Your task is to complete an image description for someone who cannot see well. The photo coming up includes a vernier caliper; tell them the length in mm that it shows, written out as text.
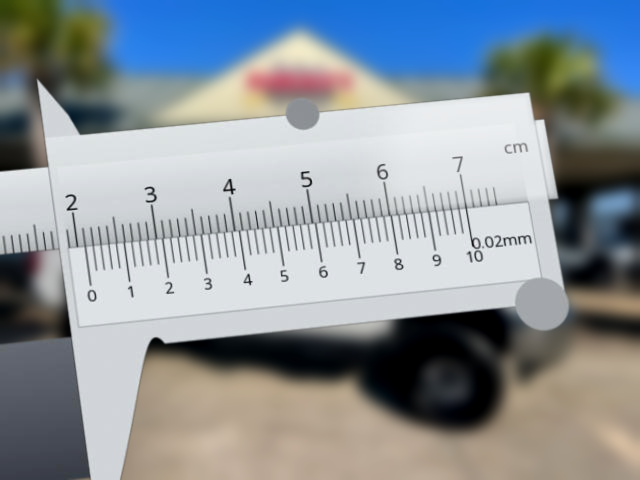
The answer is 21.0 mm
